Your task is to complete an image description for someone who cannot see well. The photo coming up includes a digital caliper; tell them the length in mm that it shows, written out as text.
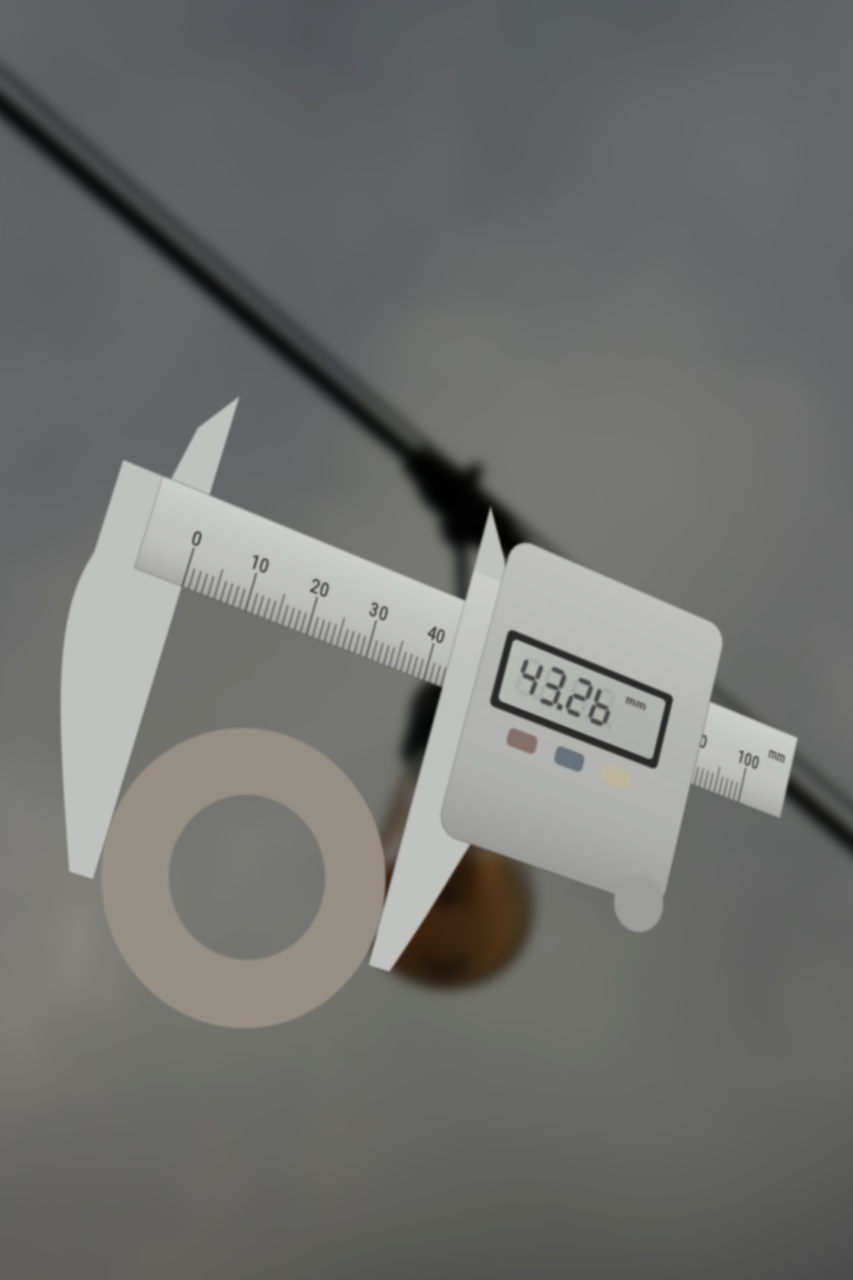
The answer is 43.26 mm
